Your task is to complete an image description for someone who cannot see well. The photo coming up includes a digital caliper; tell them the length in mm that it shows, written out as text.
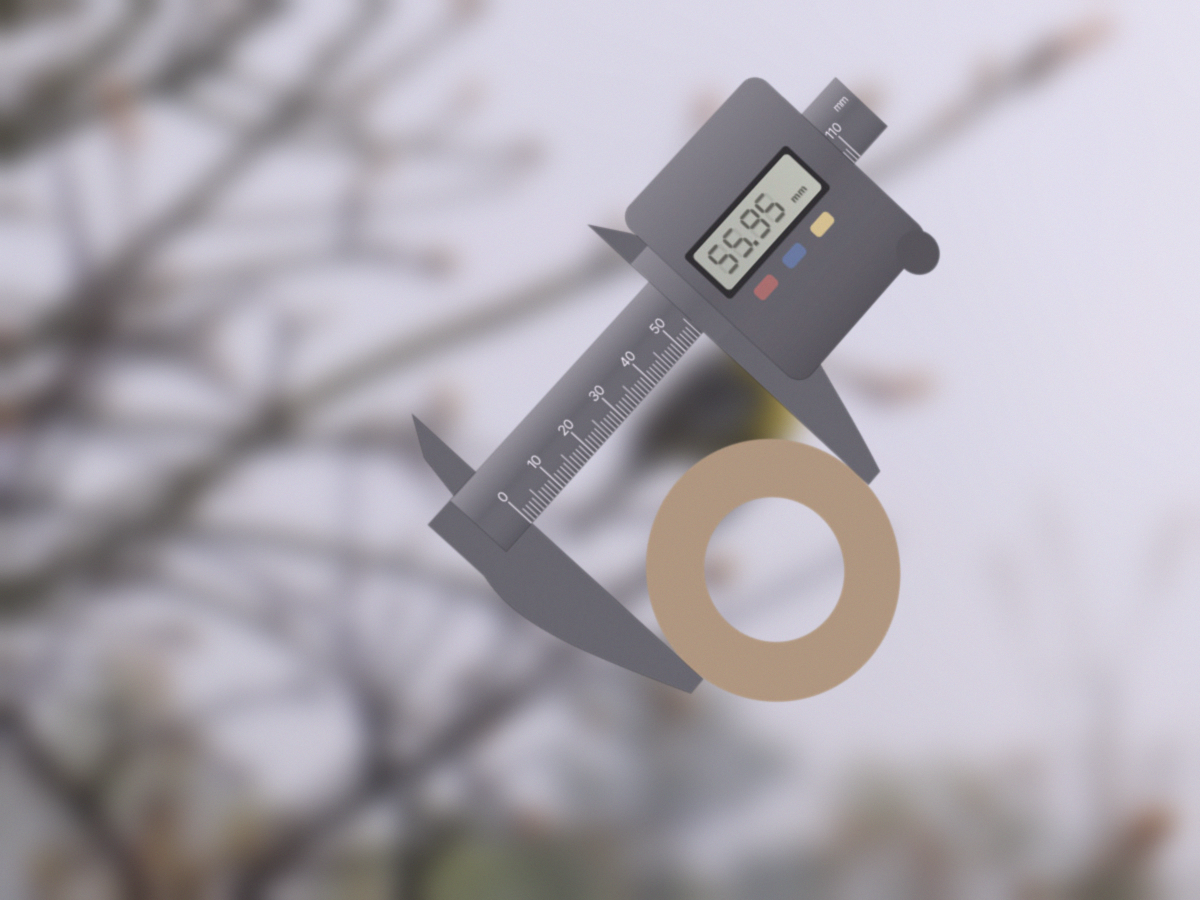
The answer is 55.95 mm
